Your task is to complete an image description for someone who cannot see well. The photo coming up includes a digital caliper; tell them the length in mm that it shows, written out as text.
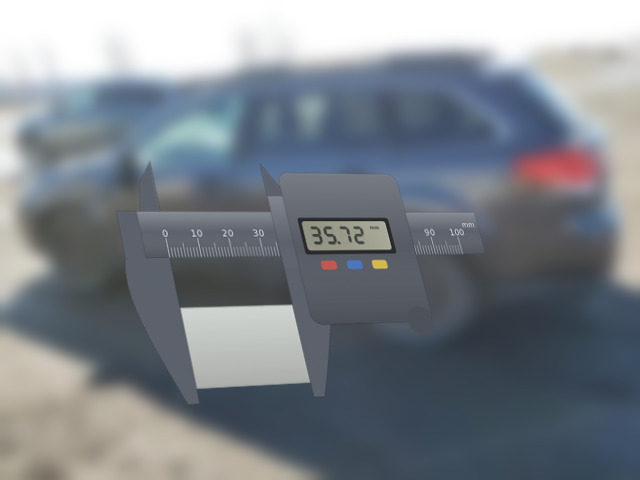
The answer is 35.72 mm
